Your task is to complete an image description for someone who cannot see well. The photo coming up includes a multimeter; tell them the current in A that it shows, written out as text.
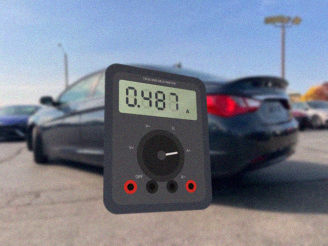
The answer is 0.487 A
